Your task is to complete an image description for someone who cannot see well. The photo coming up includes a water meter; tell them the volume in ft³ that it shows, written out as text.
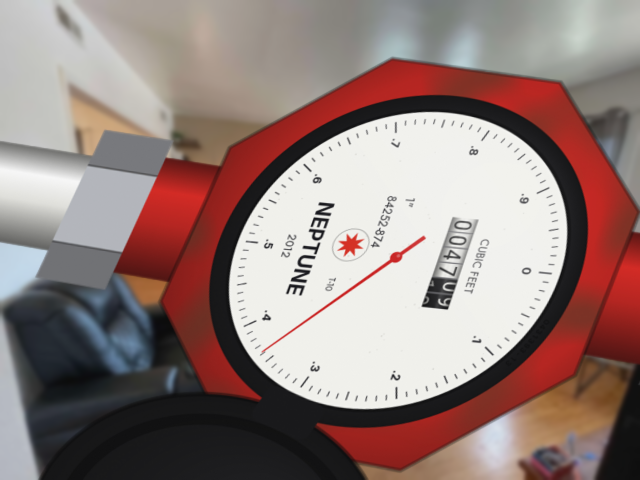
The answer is 4709.36 ft³
